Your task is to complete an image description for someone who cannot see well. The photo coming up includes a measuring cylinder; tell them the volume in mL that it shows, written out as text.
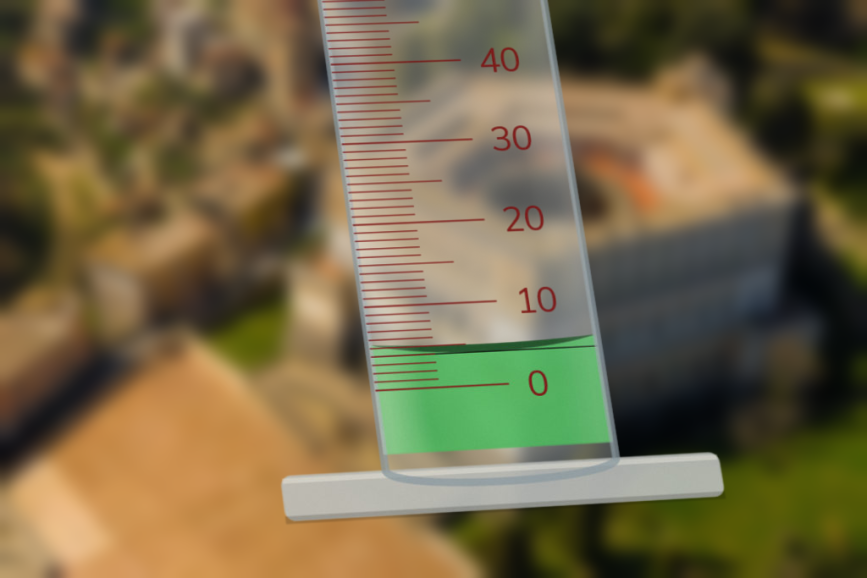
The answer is 4 mL
